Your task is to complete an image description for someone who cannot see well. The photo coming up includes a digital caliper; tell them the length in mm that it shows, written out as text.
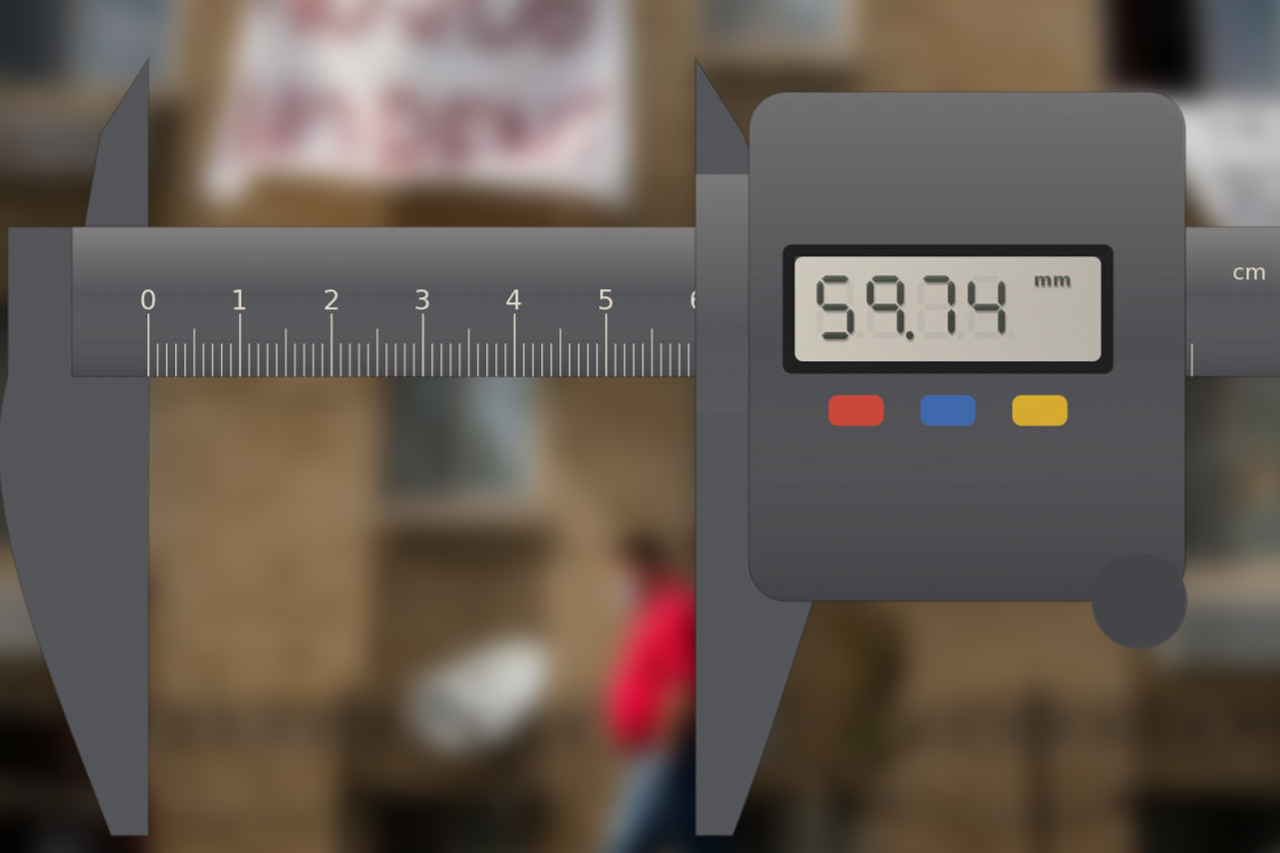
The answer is 59.74 mm
